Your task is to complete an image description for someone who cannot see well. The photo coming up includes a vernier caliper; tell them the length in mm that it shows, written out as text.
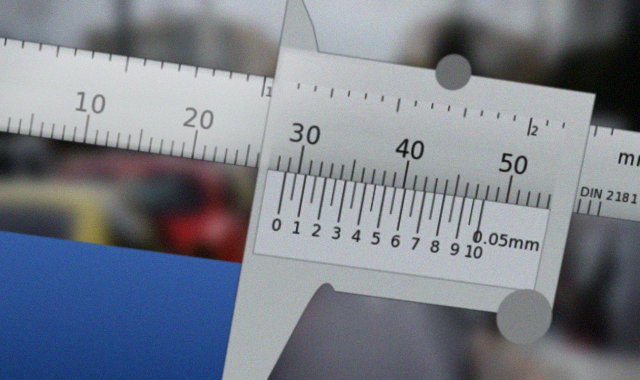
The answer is 28.8 mm
